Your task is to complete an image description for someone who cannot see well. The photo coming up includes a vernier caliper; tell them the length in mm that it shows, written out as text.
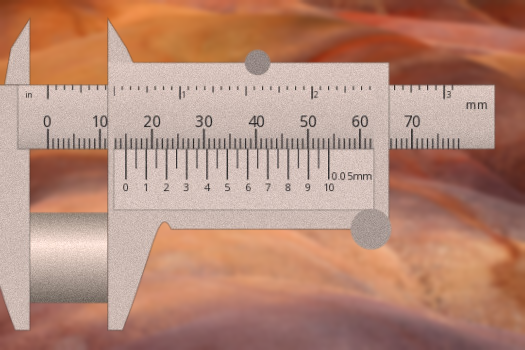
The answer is 15.0 mm
